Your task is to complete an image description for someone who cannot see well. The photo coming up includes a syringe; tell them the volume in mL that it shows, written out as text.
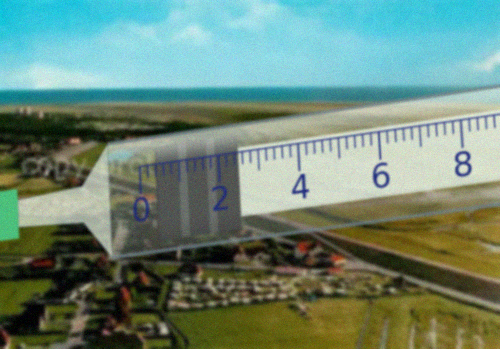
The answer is 0.4 mL
